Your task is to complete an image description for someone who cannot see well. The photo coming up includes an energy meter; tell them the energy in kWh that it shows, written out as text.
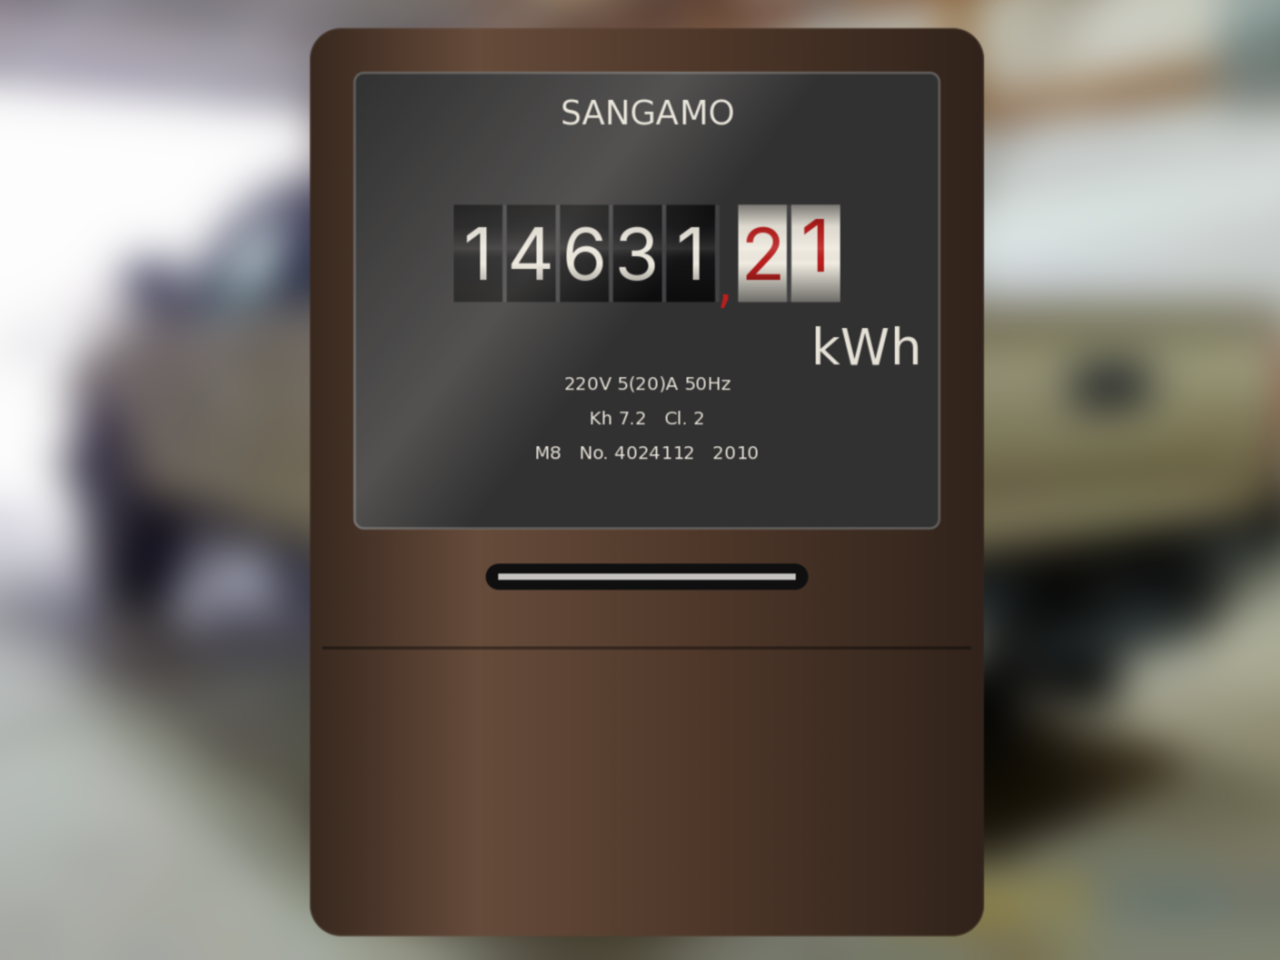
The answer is 14631.21 kWh
